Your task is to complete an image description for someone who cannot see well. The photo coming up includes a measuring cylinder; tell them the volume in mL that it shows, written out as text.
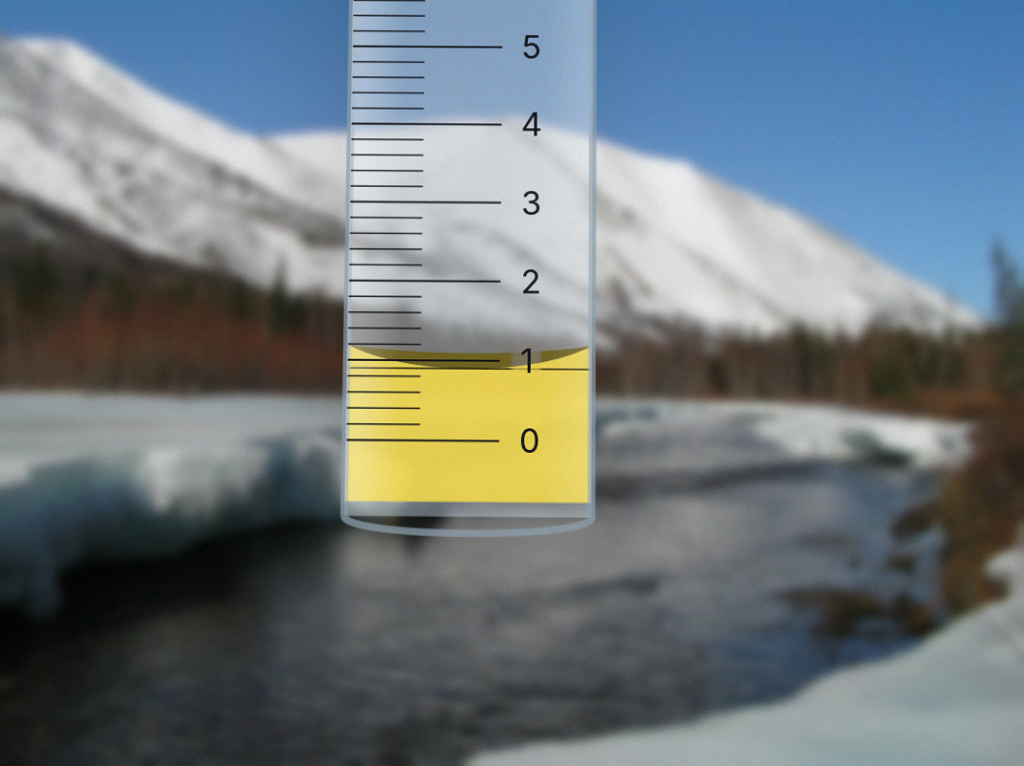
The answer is 0.9 mL
